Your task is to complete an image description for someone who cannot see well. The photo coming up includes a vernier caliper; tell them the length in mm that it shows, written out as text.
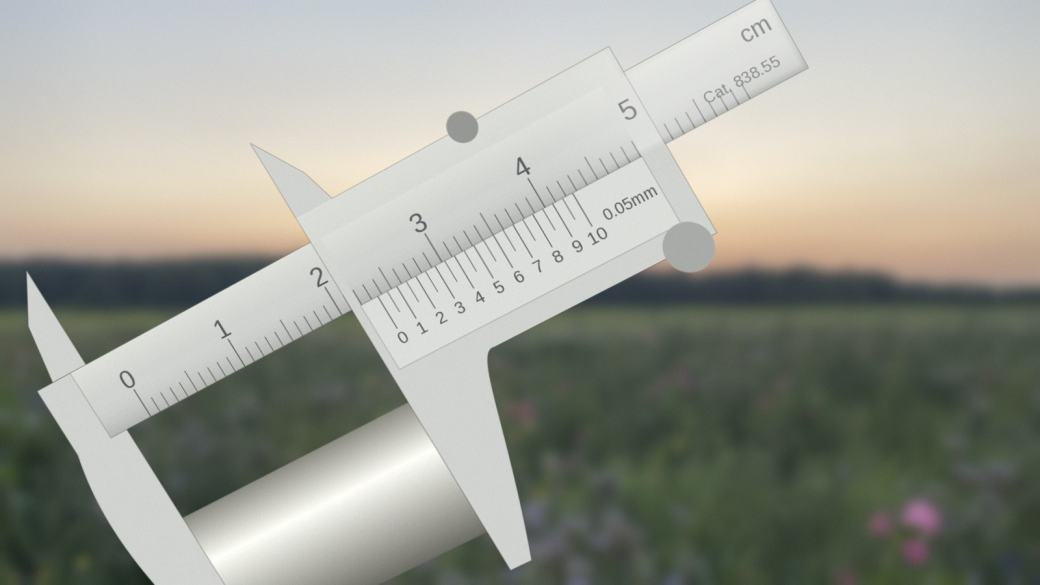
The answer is 23.6 mm
